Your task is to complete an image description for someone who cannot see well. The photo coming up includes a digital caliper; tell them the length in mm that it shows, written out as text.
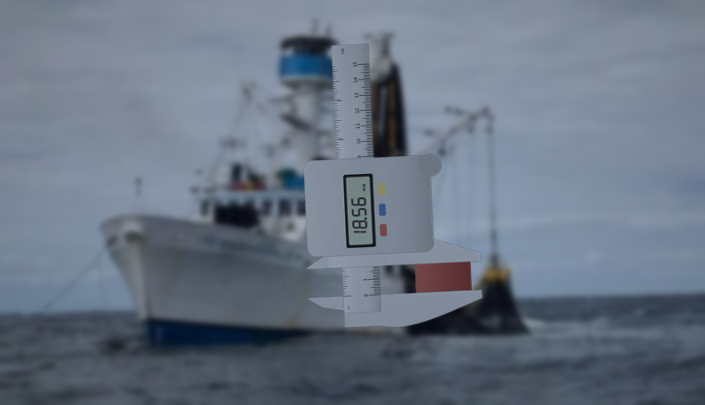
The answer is 18.56 mm
